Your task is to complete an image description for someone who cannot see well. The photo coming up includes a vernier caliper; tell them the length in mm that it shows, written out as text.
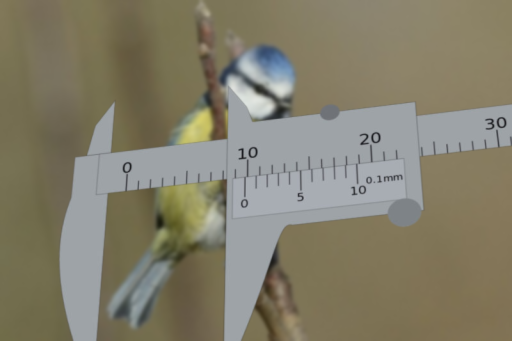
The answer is 9.8 mm
